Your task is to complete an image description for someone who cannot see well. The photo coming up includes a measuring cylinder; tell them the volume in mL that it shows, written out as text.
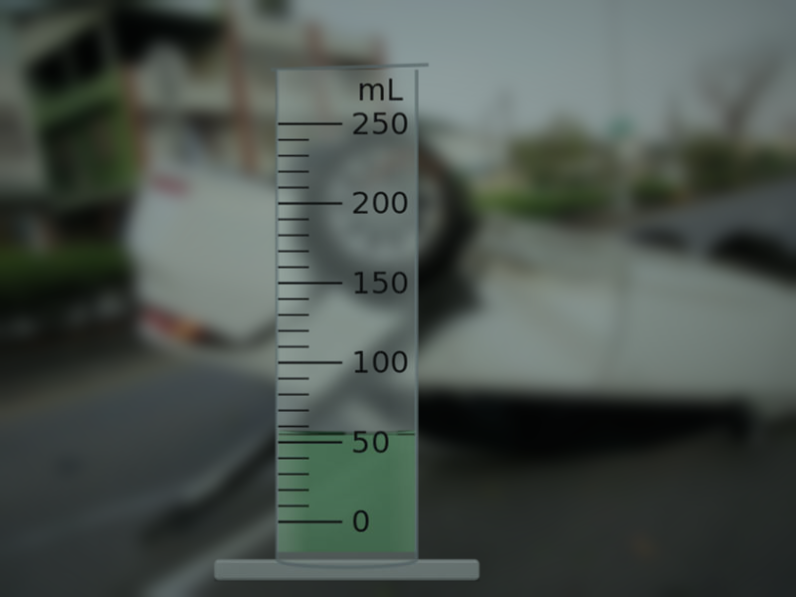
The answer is 55 mL
